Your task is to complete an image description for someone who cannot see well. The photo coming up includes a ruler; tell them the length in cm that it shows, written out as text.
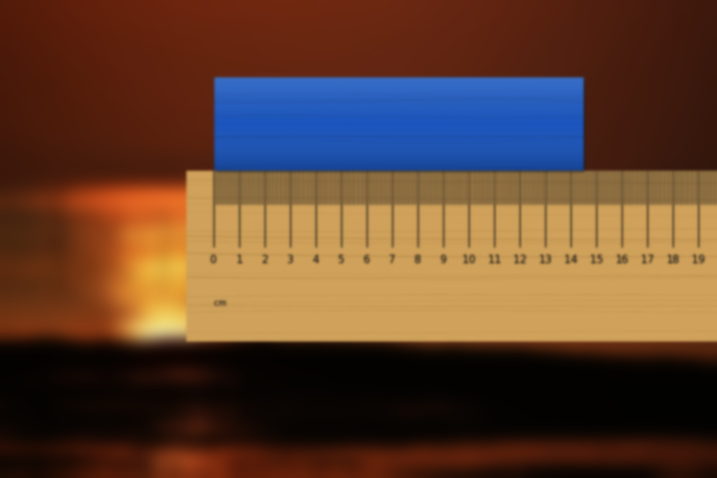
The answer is 14.5 cm
